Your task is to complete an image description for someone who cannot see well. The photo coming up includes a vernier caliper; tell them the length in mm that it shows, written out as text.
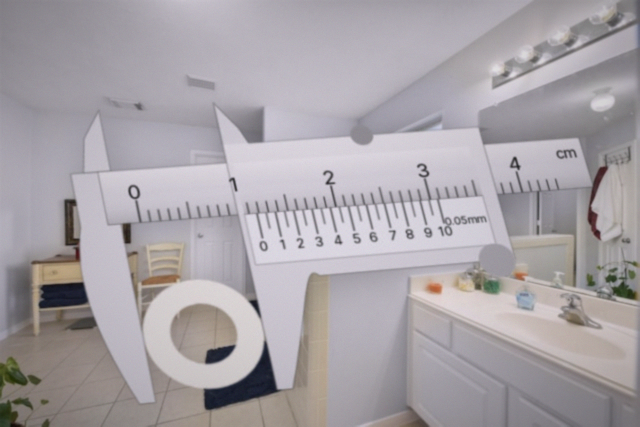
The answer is 11.8 mm
